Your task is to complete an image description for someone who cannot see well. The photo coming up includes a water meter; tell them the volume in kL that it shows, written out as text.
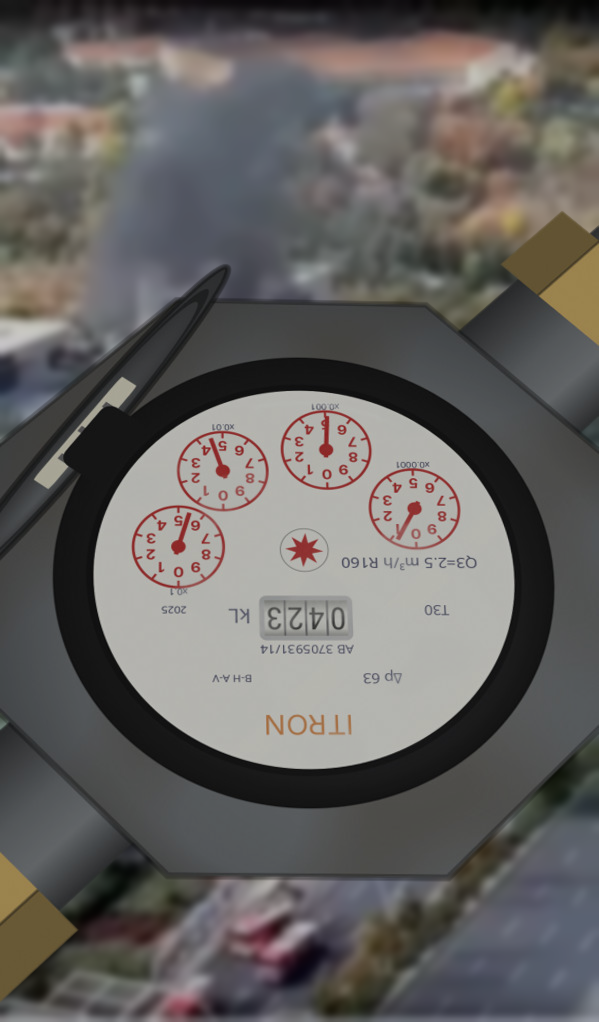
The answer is 423.5450 kL
